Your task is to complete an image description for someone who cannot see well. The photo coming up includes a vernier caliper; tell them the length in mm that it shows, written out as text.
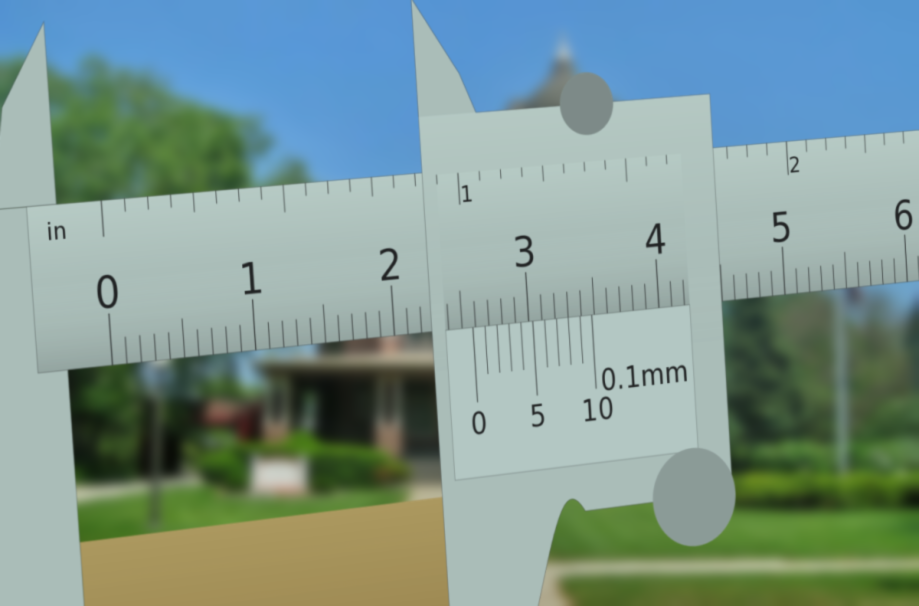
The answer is 25.8 mm
